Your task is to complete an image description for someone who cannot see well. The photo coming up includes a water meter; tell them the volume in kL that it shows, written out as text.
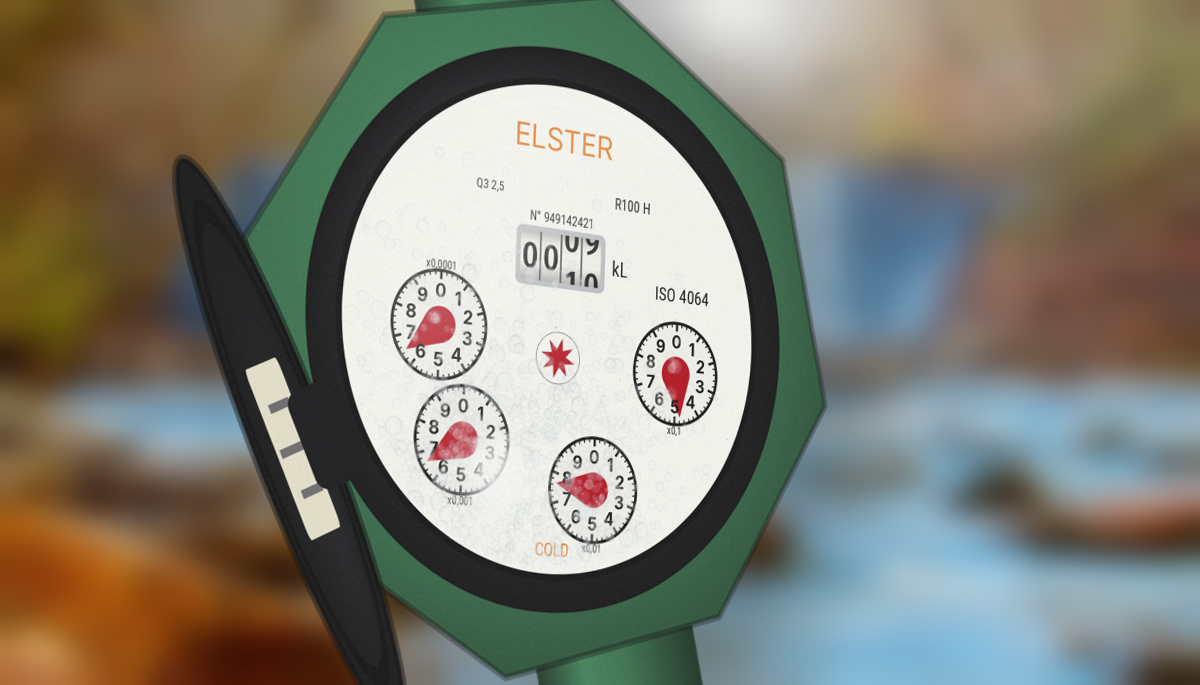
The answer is 9.4766 kL
